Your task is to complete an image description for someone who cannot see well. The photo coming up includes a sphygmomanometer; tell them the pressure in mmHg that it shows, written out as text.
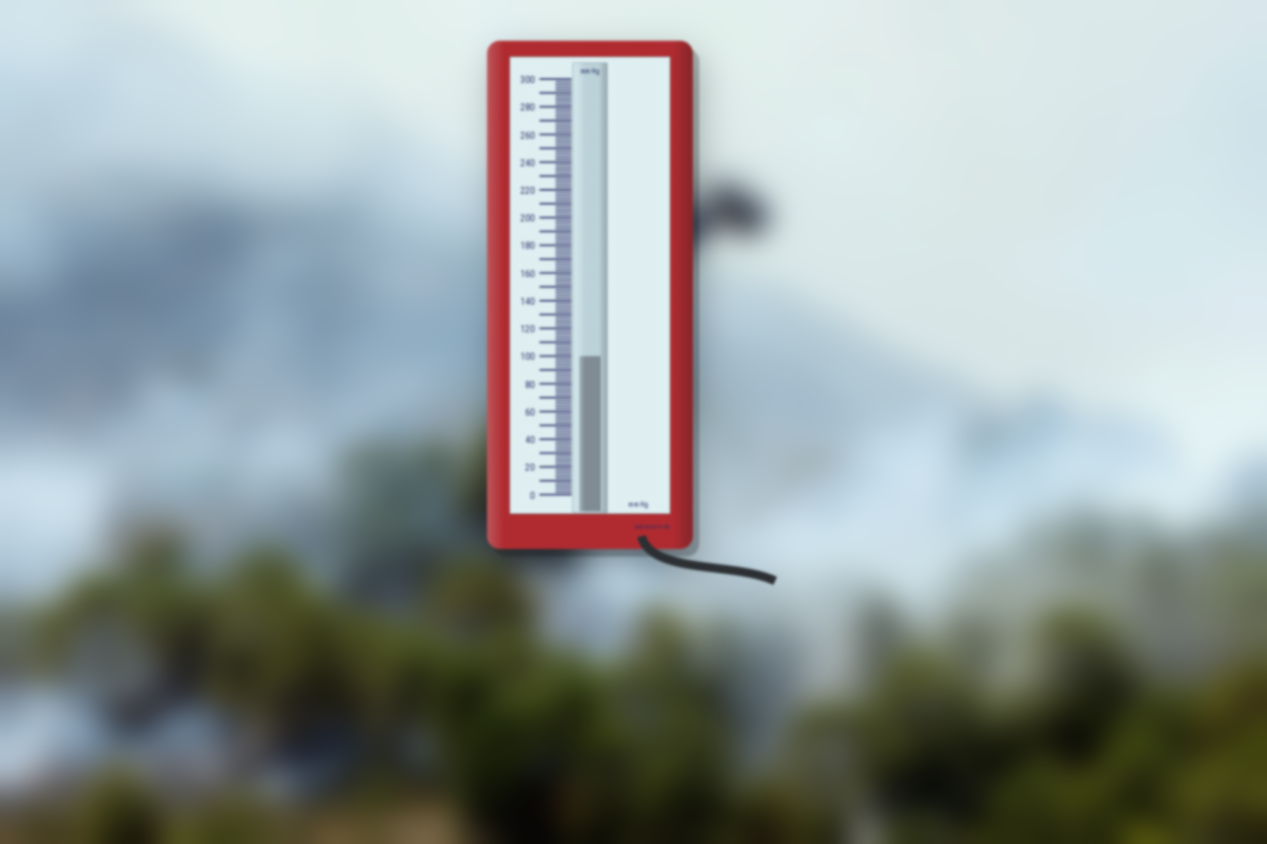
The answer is 100 mmHg
